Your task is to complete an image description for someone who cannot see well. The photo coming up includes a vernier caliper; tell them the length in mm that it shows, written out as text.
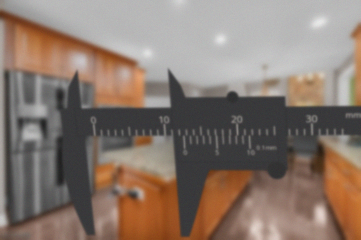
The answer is 12.6 mm
